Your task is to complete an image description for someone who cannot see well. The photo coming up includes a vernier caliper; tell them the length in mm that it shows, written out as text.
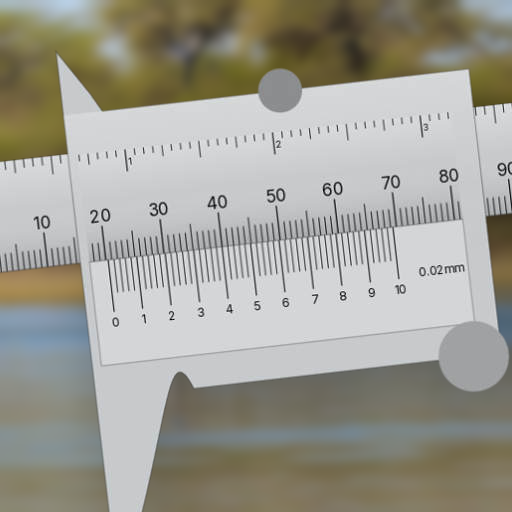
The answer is 20.4 mm
